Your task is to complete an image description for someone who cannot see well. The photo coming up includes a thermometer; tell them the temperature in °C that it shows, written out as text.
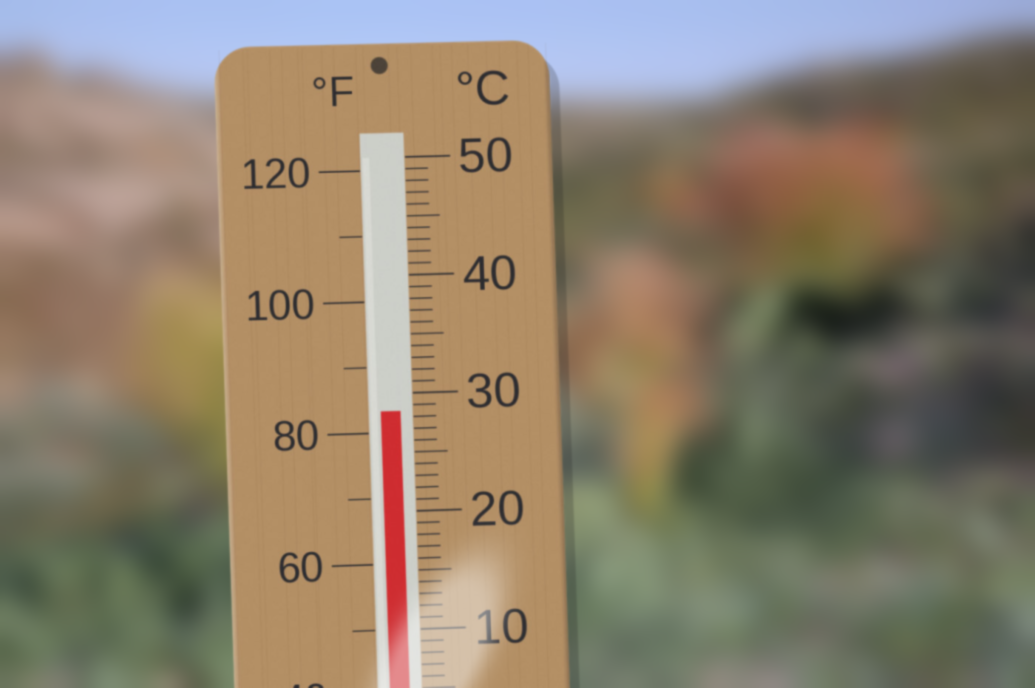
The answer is 28.5 °C
